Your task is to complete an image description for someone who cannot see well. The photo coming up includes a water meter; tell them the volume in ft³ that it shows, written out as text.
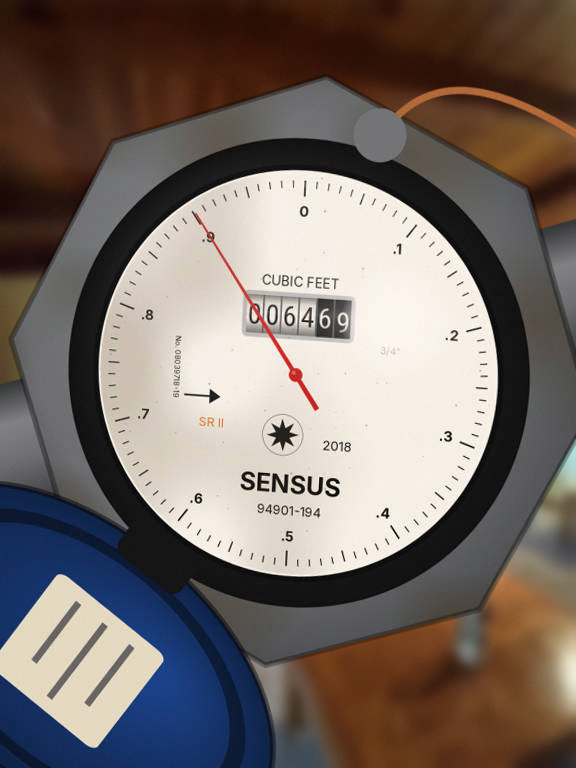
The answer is 6468.90 ft³
